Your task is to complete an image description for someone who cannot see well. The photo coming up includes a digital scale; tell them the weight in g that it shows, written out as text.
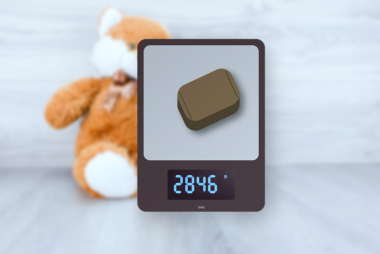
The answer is 2846 g
